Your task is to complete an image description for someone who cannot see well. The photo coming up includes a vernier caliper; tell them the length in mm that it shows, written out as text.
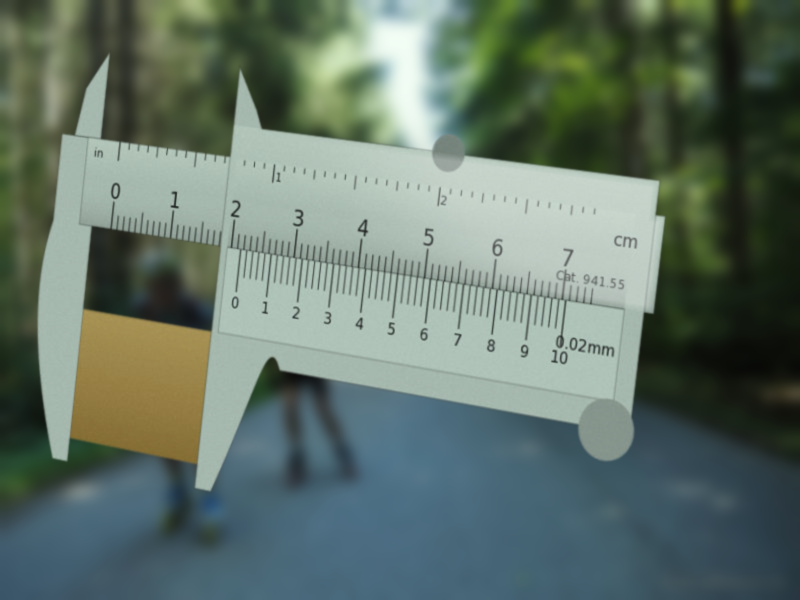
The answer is 21.5 mm
